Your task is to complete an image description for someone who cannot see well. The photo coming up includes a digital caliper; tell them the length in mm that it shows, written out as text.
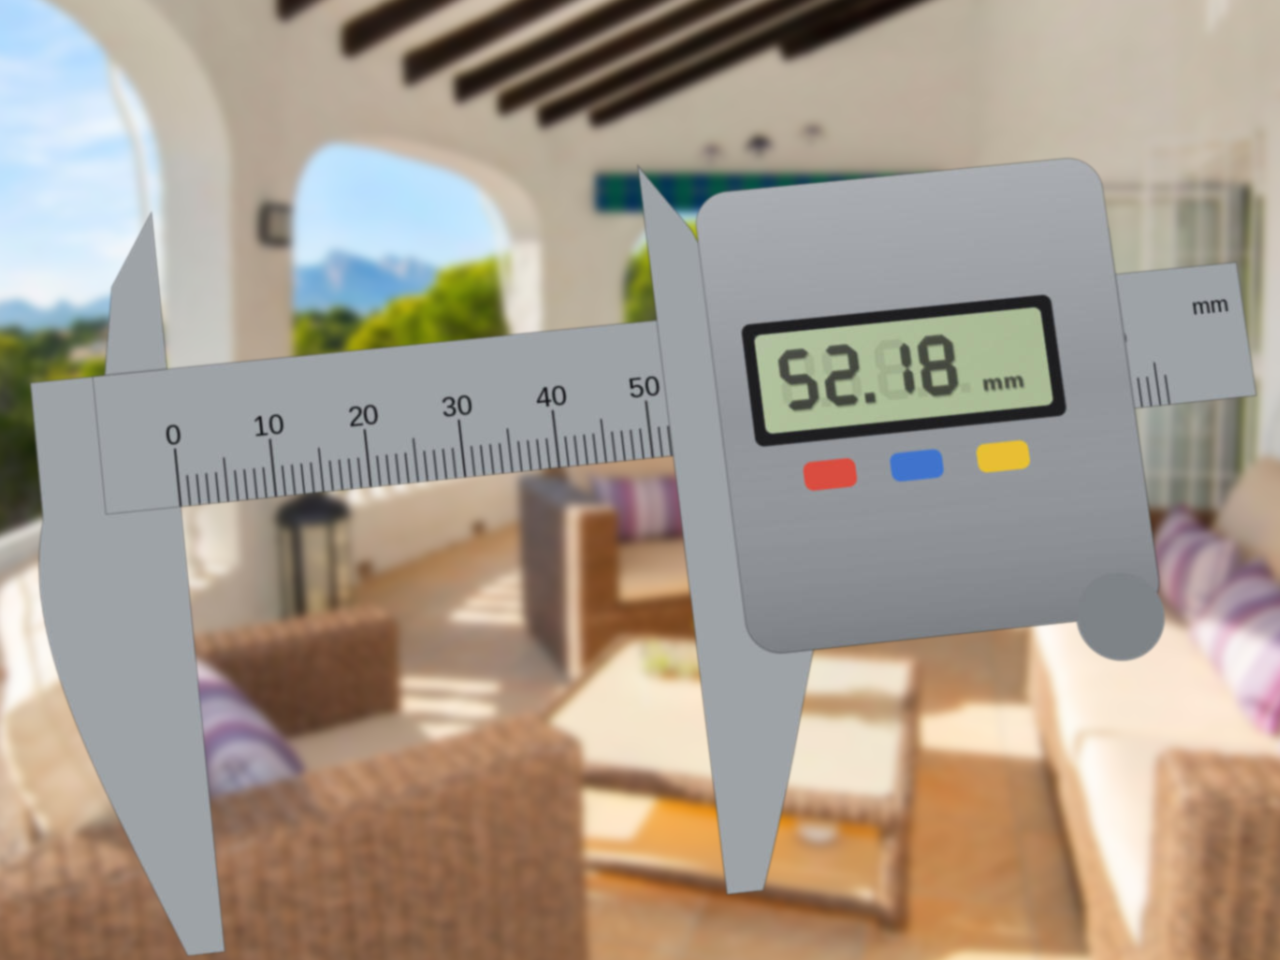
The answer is 52.18 mm
